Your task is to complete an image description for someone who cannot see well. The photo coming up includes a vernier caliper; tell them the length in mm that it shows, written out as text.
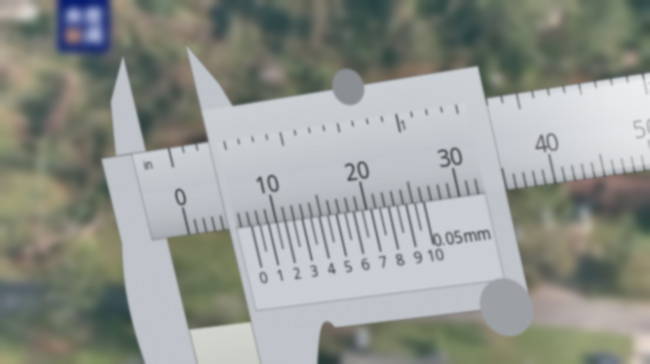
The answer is 7.2 mm
